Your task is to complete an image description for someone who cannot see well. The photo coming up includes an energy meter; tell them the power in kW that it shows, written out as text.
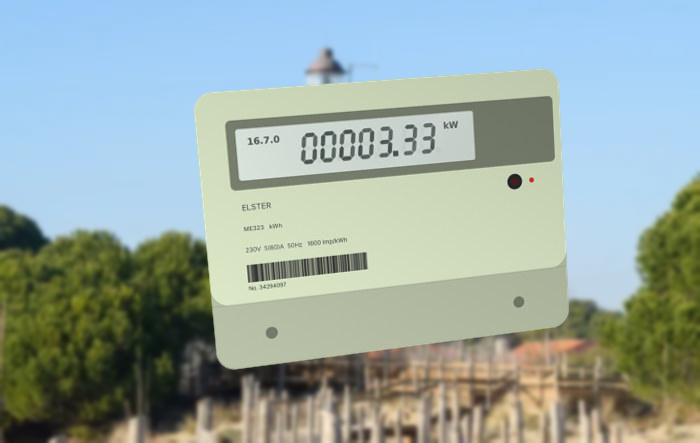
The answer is 3.33 kW
